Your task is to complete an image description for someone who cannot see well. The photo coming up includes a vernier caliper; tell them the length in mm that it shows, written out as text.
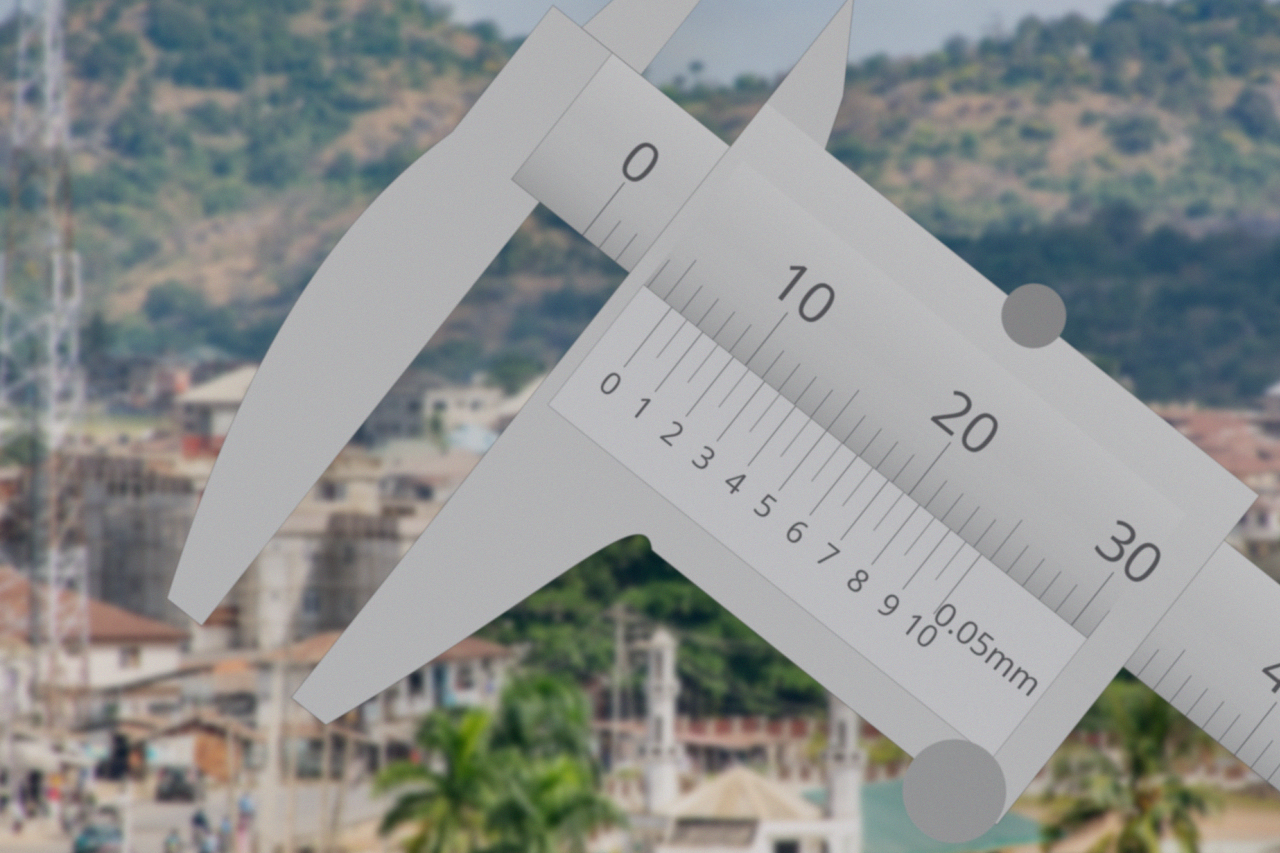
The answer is 5.5 mm
